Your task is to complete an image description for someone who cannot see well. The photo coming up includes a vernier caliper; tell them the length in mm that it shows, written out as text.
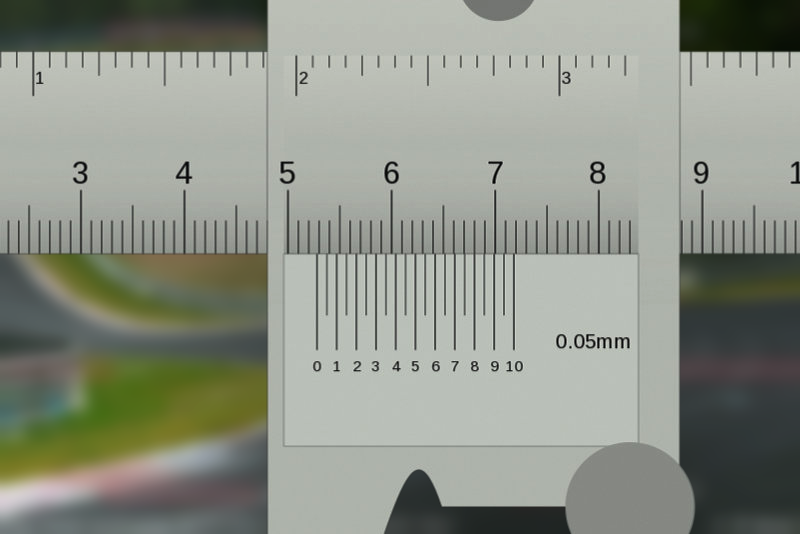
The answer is 52.8 mm
